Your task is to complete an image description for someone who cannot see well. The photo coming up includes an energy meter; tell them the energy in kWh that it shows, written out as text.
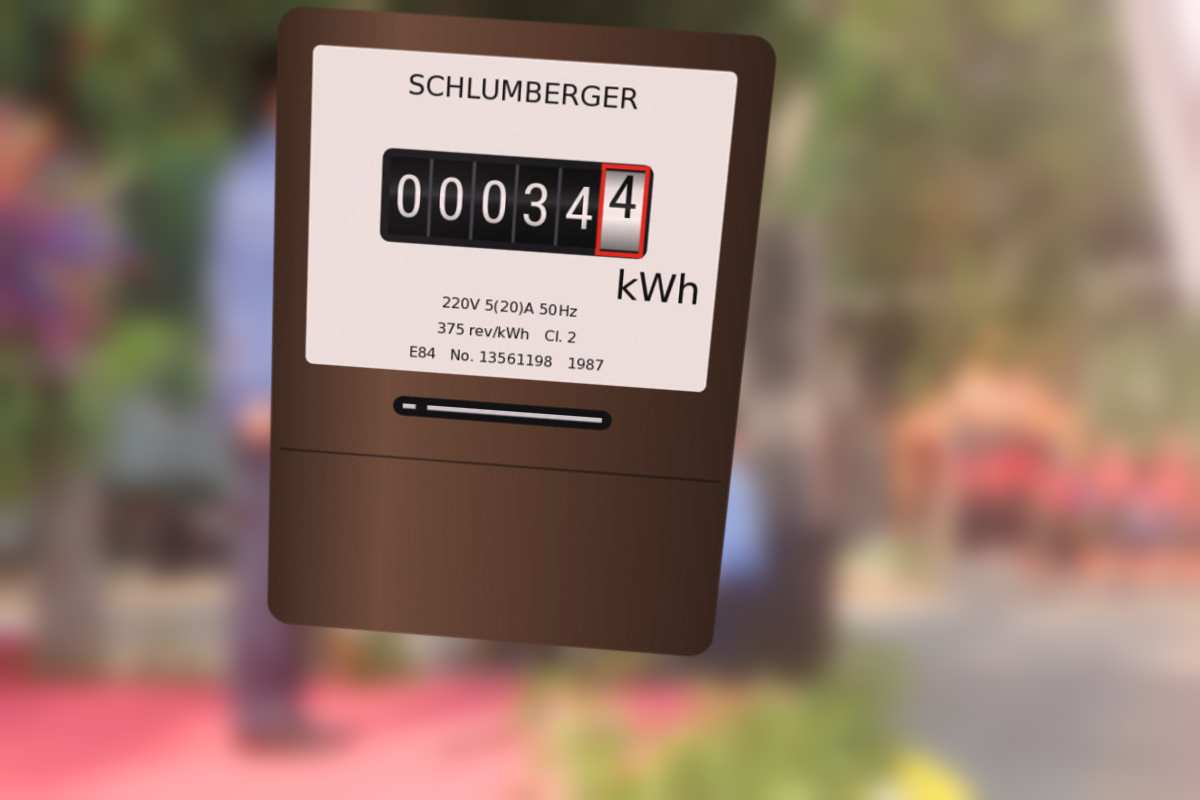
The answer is 34.4 kWh
